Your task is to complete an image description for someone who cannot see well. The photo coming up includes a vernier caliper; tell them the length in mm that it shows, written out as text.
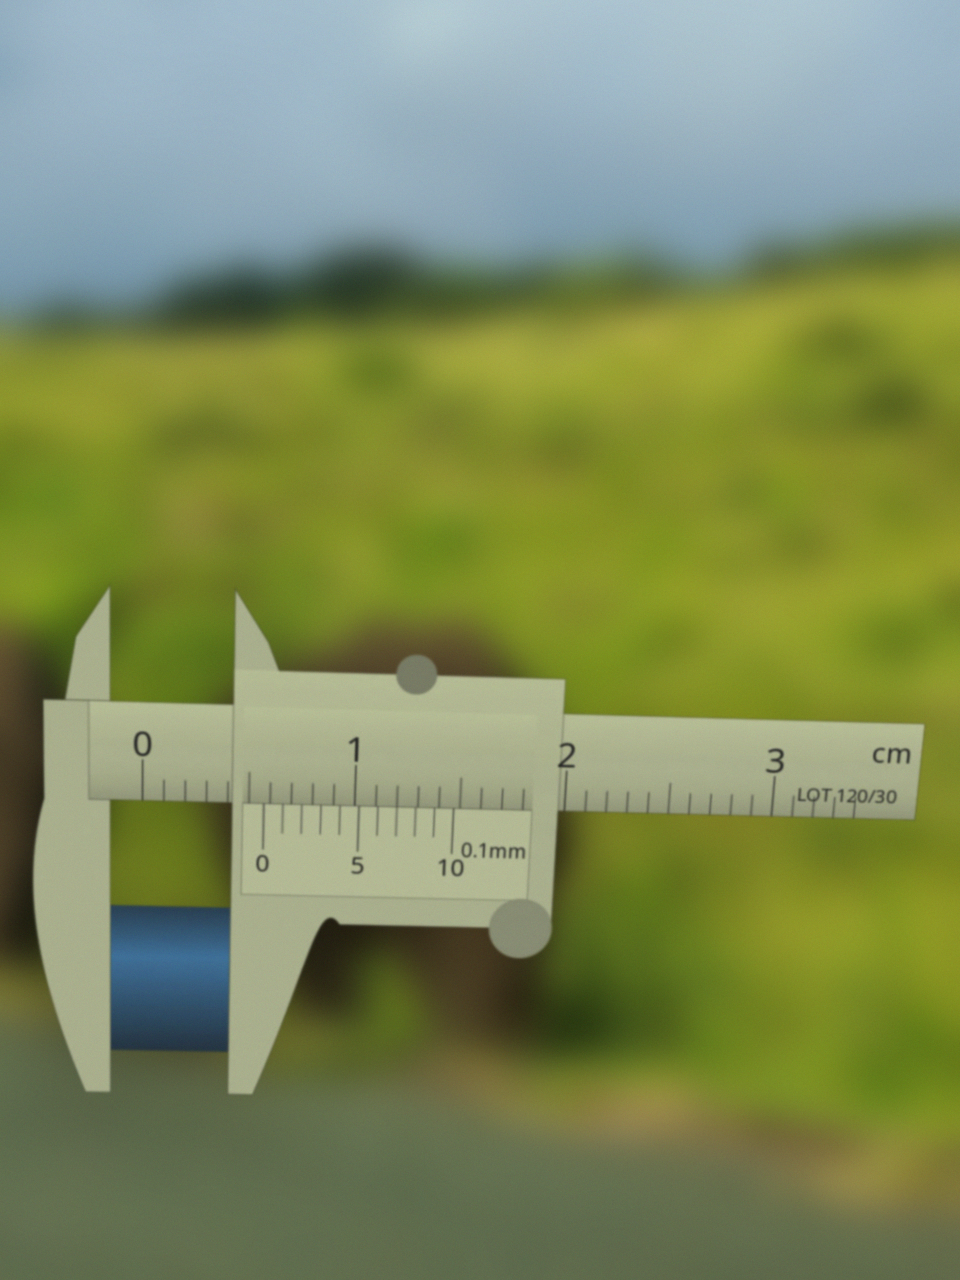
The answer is 5.7 mm
